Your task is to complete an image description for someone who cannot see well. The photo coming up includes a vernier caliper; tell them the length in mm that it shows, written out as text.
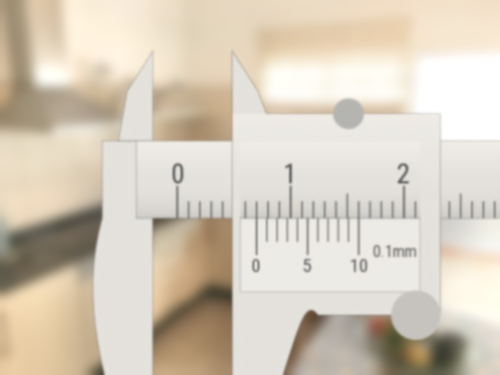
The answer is 7.0 mm
